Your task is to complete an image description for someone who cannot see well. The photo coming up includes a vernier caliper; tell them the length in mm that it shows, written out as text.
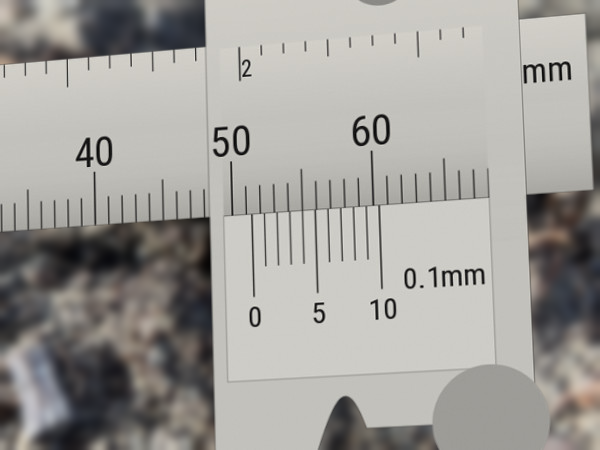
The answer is 51.4 mm
